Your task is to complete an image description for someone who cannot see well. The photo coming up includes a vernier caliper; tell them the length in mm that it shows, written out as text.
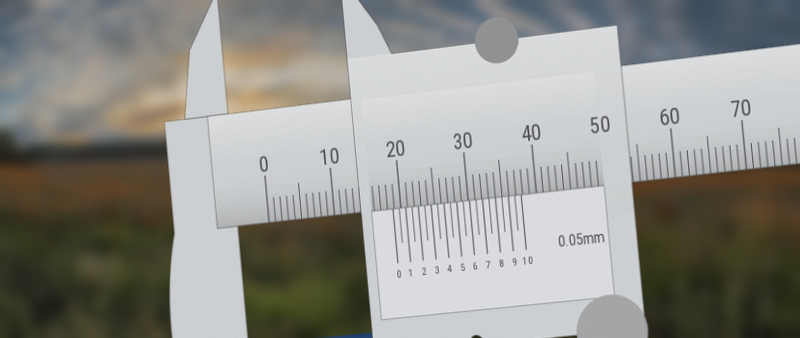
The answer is 18.8 mm
